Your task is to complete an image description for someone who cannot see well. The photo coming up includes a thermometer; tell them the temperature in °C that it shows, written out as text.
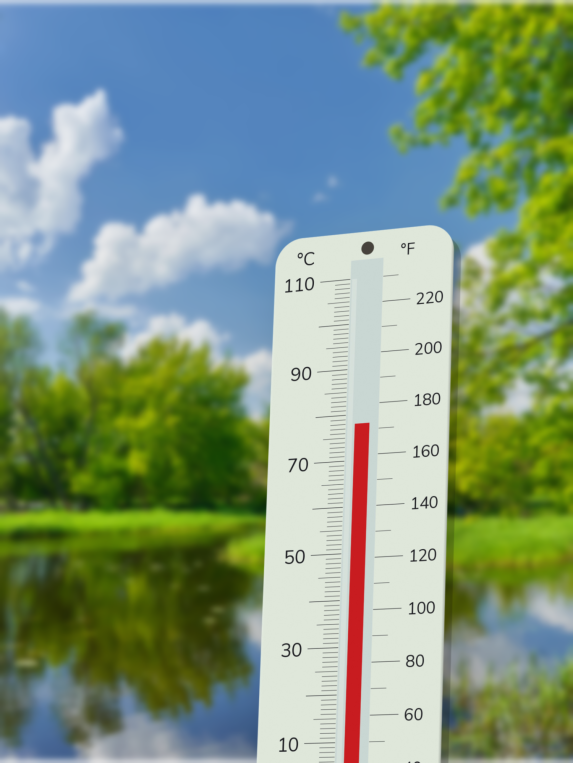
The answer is 78 °C
